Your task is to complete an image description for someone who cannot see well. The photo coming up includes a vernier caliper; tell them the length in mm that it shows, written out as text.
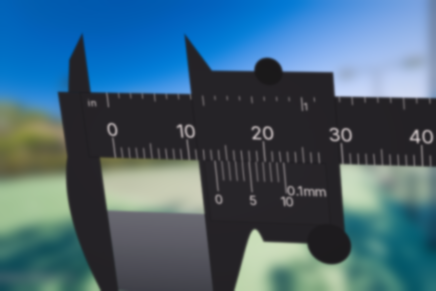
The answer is 13.4 mm
